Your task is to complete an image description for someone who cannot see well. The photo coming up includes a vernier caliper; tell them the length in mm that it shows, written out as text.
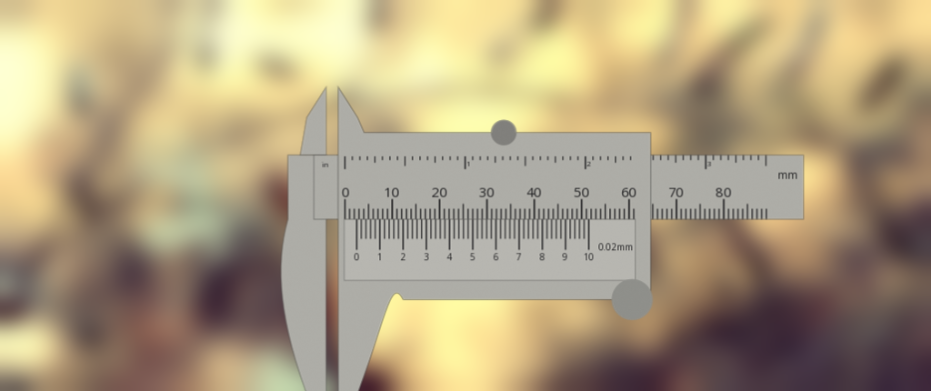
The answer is 2.5 mm
